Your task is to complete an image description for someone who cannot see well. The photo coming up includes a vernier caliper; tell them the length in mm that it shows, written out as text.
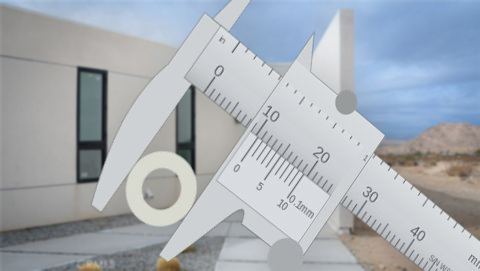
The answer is 10.4 mm
